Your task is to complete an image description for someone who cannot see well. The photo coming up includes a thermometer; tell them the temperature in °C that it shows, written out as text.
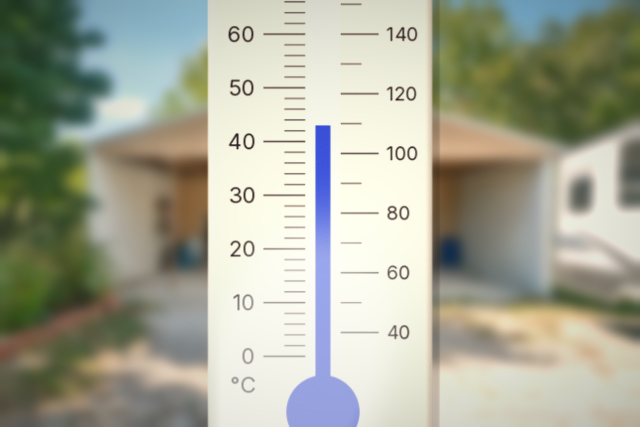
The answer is 43 °C
